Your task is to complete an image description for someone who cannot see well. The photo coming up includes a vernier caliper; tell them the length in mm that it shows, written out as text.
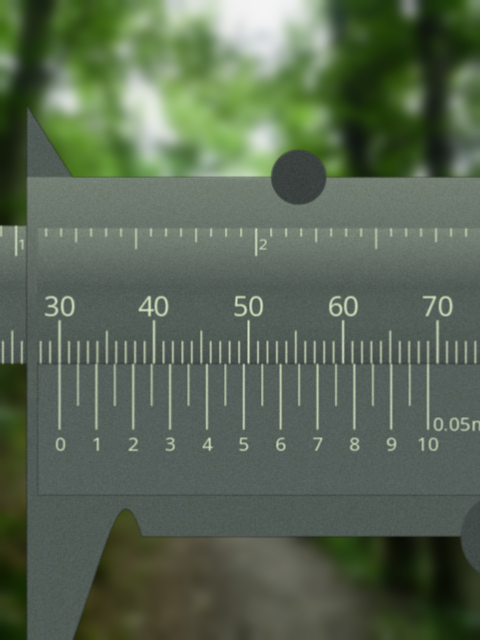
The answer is 30.0 mm
